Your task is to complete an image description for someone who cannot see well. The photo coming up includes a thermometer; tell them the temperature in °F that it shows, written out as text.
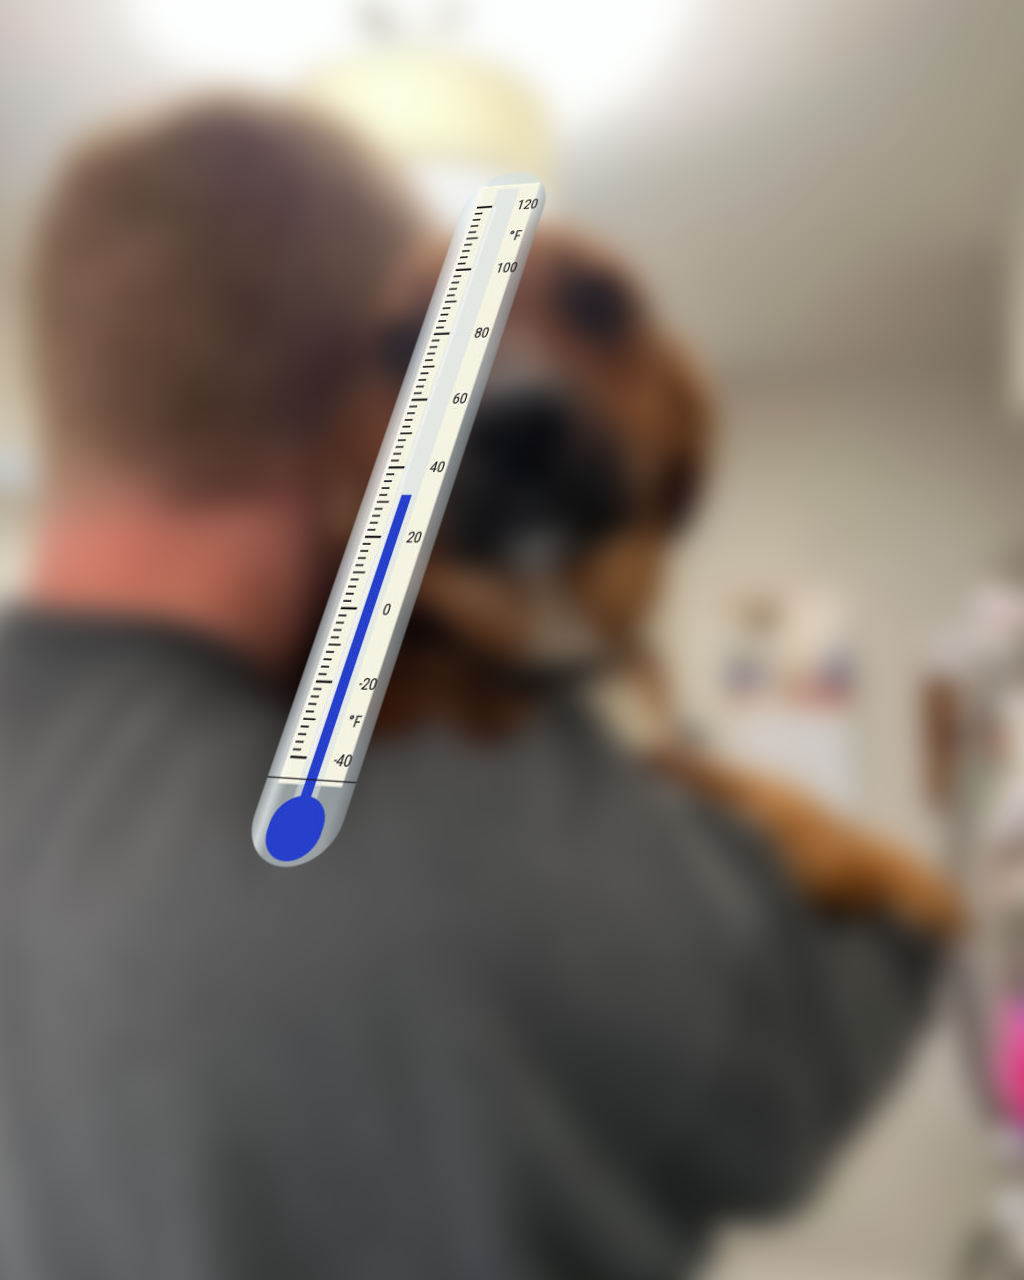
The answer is 32 °F
